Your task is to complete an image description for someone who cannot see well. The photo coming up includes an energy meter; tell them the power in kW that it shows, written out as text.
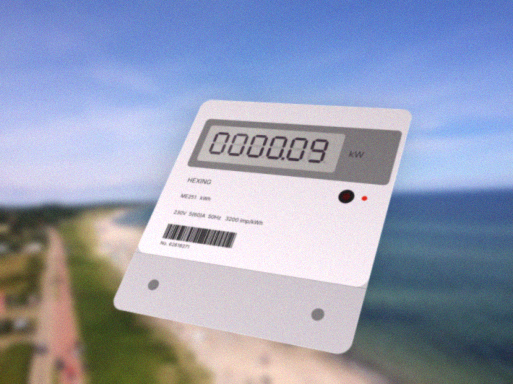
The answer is 0.09 kW
